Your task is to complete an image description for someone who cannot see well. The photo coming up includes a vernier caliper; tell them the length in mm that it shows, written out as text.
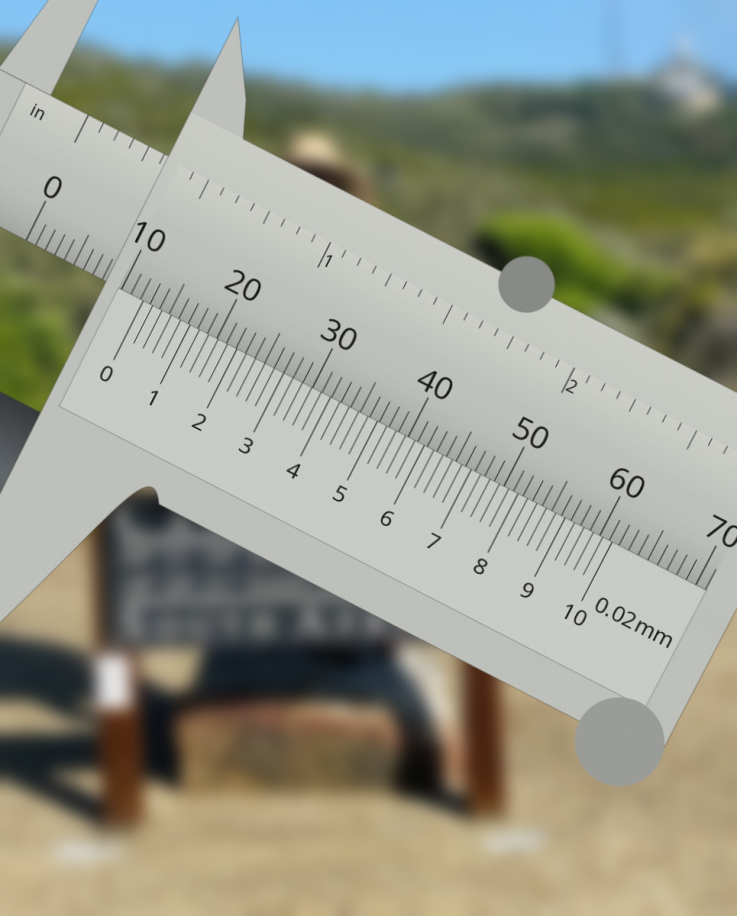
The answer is 12.3 mm
